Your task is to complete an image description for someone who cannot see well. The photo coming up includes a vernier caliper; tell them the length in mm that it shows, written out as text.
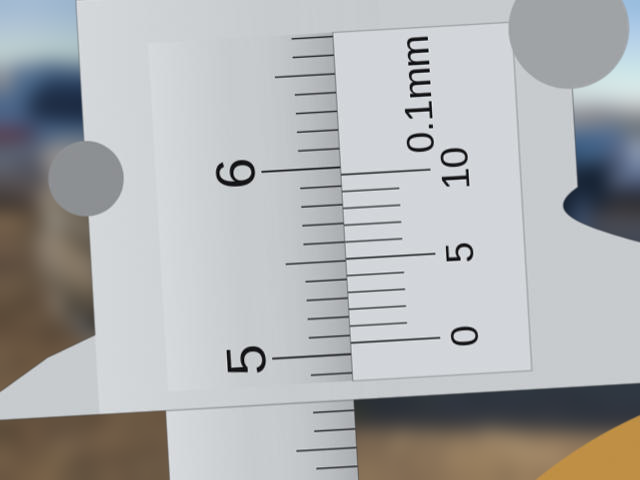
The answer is 50.6 mm
